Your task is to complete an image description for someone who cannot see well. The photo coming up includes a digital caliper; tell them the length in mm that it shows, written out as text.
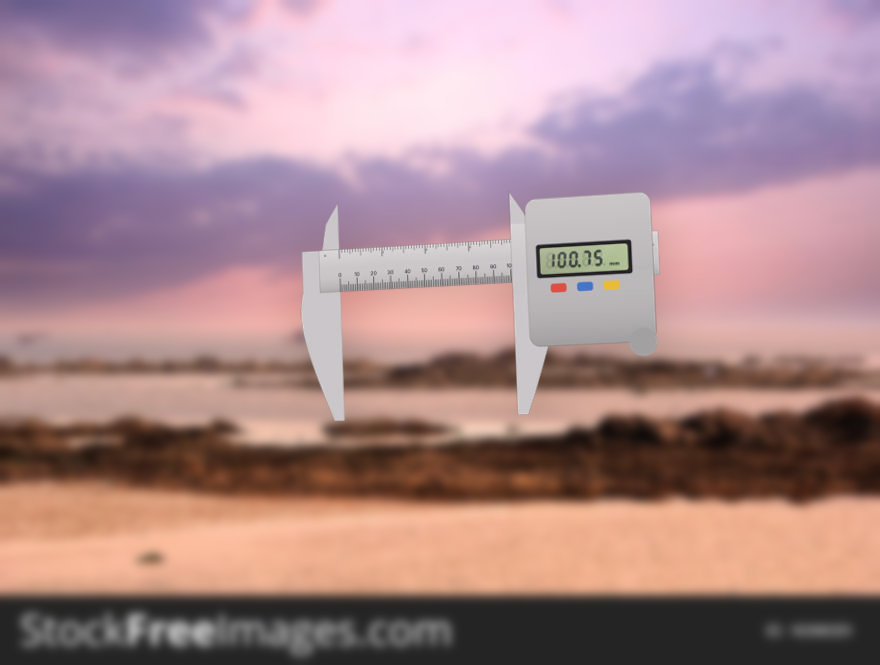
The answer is 100.75 mm
